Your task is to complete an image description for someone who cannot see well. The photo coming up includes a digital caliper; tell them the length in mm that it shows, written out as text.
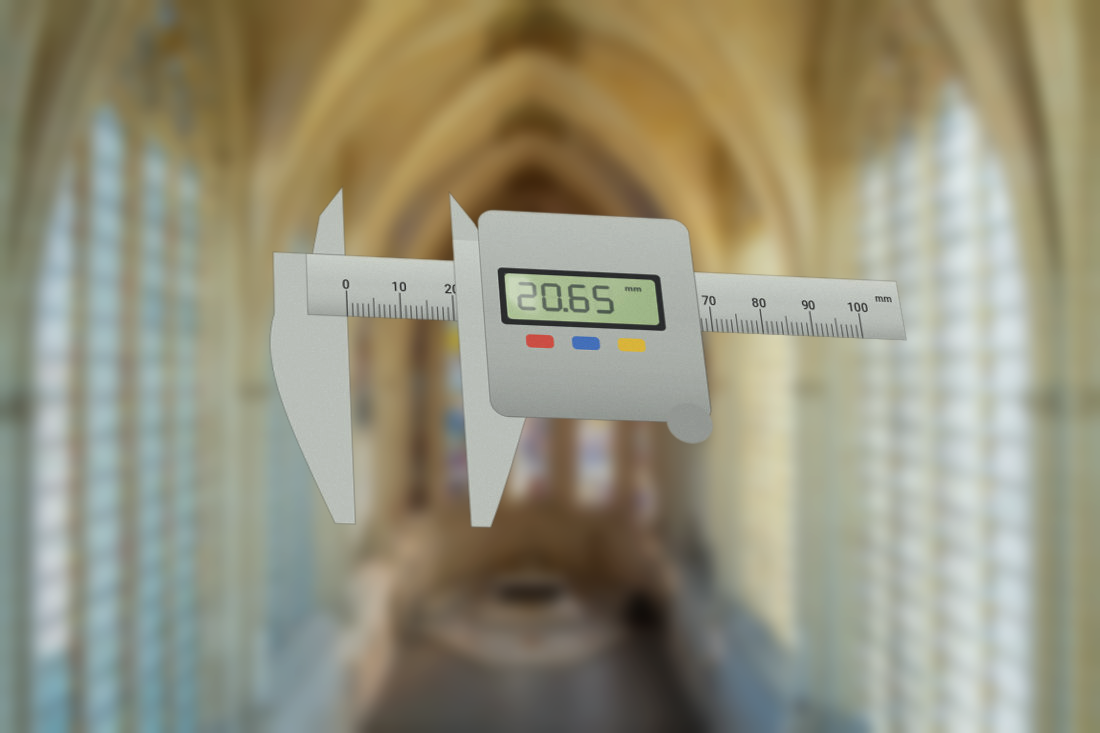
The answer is 20.65 mm
